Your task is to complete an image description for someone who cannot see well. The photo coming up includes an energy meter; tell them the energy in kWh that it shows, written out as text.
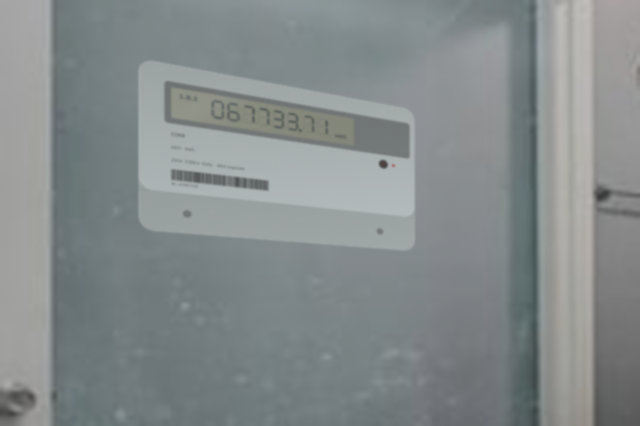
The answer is 67733.71 kWh
